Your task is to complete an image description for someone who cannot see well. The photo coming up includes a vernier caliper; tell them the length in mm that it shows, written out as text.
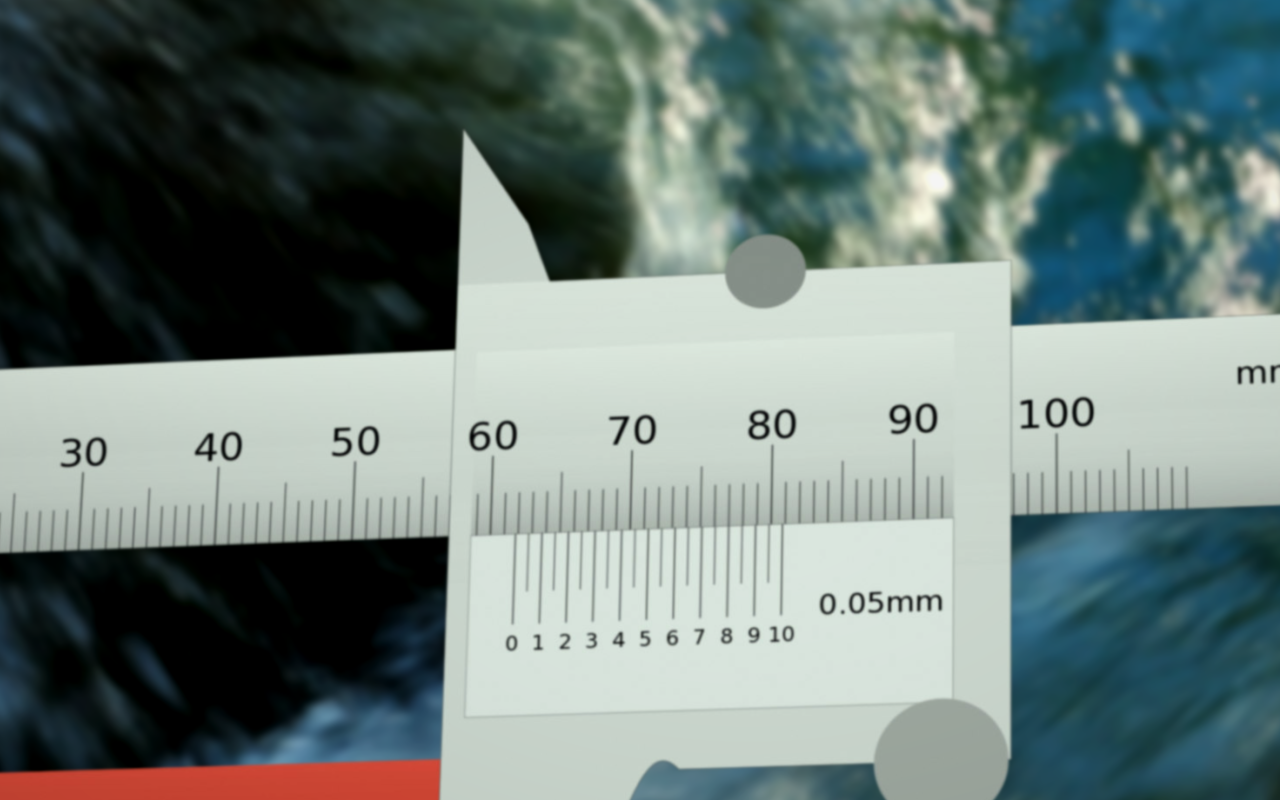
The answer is 61.8 mm
